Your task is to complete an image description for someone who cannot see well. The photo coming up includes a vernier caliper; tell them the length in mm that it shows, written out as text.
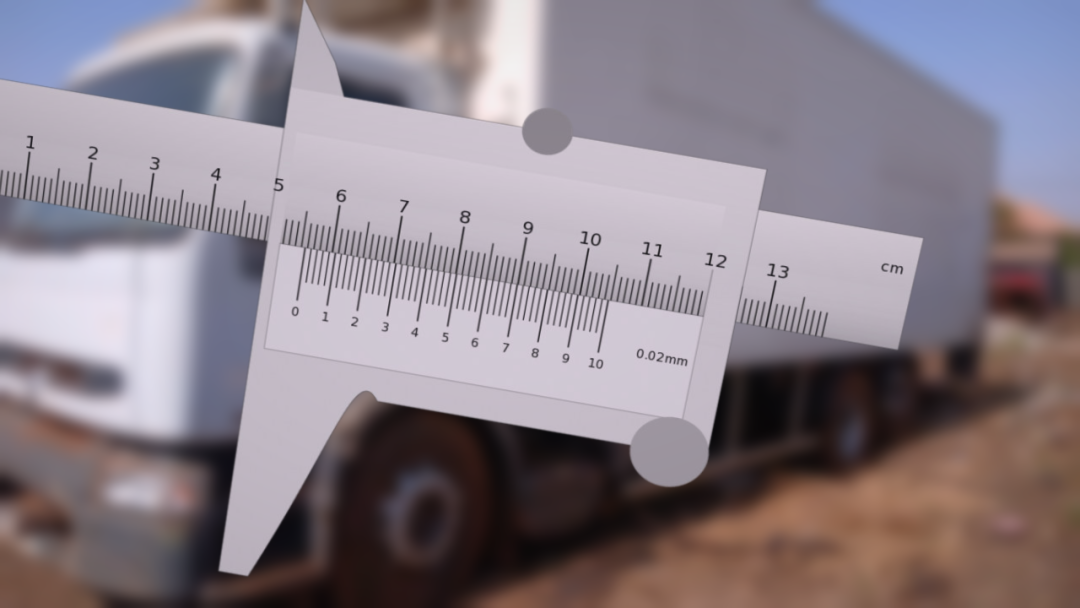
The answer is 55.6 mm
